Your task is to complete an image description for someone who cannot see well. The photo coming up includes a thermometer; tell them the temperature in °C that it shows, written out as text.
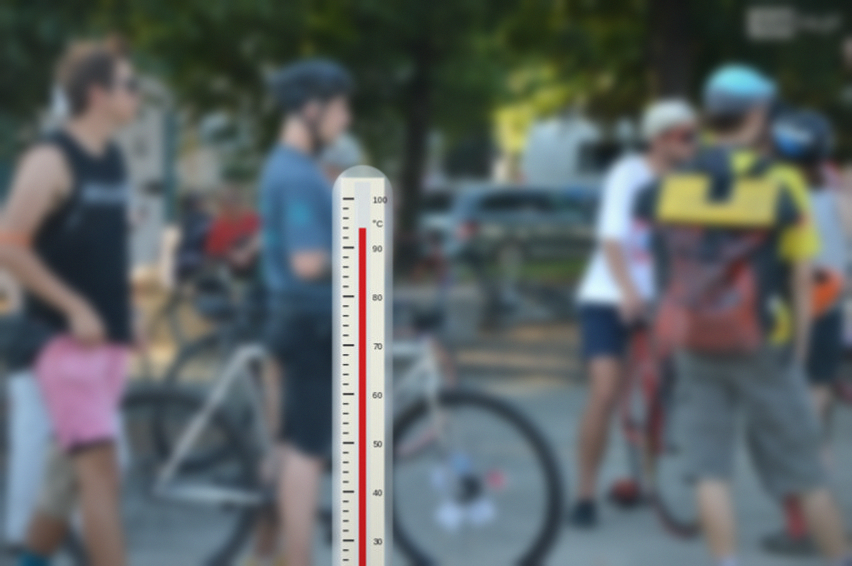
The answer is 94 °C
